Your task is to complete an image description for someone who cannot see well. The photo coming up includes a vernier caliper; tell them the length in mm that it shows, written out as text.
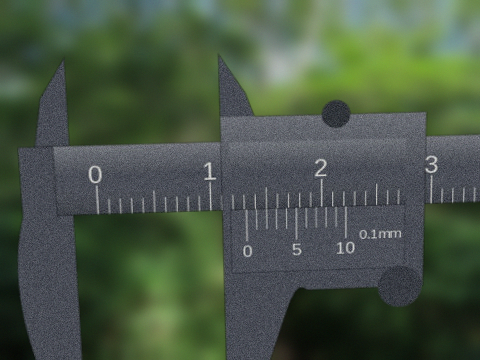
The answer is 13.2 mm
